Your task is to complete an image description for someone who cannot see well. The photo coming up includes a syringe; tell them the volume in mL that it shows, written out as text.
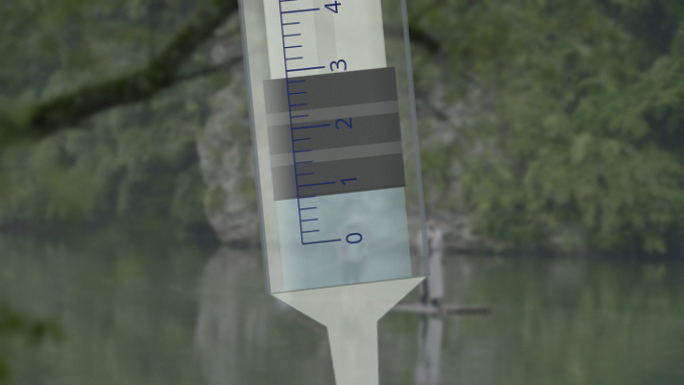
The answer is 0.8 mL
